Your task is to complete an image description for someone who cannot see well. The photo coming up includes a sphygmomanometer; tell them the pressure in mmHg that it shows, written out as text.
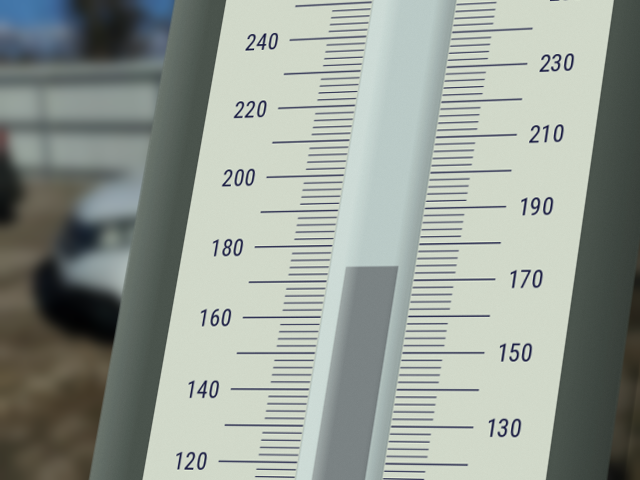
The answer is 174 mmHg
